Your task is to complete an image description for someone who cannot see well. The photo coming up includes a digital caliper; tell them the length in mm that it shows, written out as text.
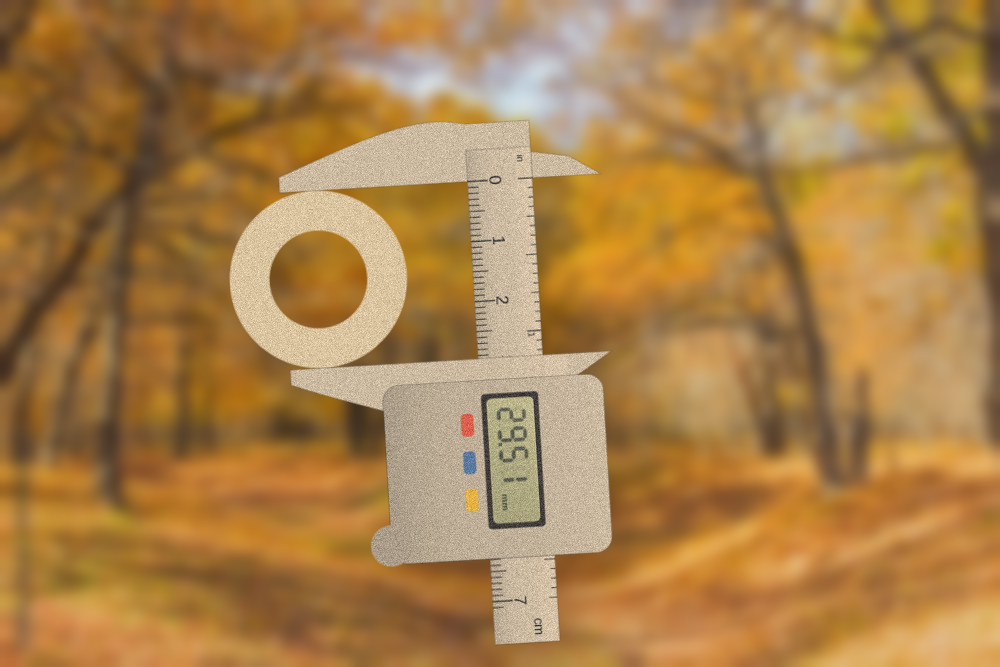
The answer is 29.51 mm
